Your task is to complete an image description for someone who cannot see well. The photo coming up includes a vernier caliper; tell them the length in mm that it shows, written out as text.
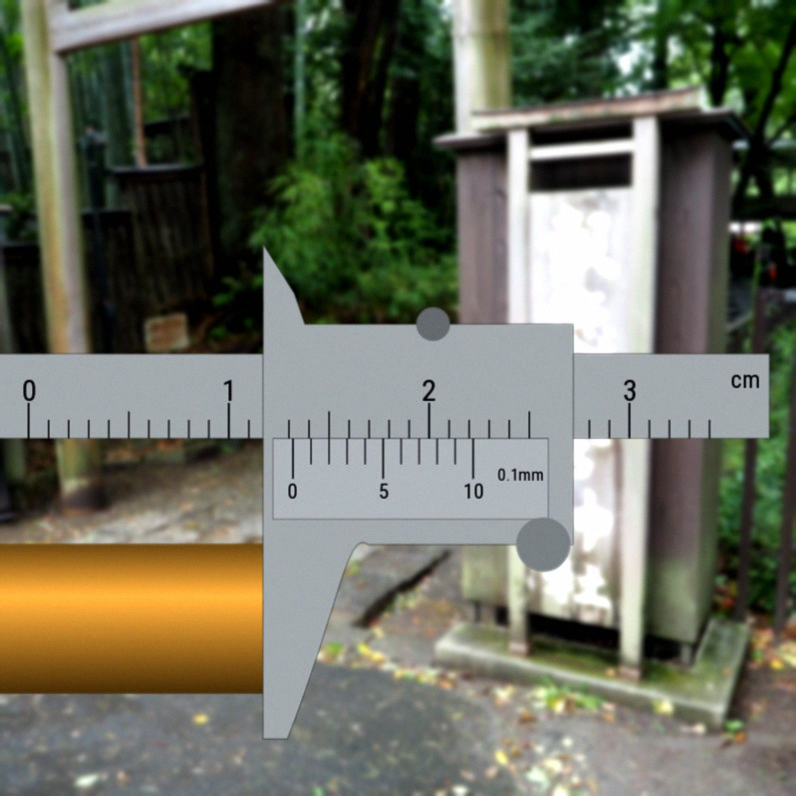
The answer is 13.2 mm
